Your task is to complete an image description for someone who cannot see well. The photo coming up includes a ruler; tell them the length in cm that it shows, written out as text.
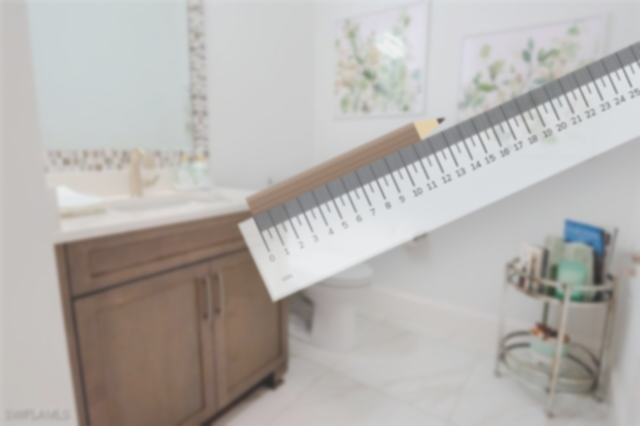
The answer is 13.5 cm
